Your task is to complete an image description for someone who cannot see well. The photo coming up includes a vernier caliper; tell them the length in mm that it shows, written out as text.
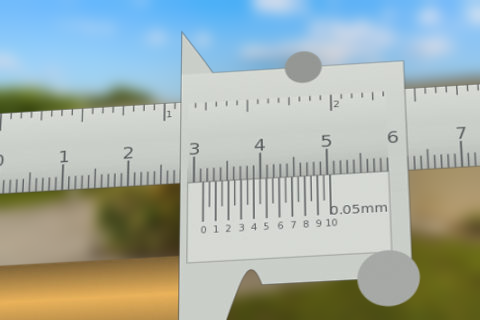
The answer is 31.4 mm
